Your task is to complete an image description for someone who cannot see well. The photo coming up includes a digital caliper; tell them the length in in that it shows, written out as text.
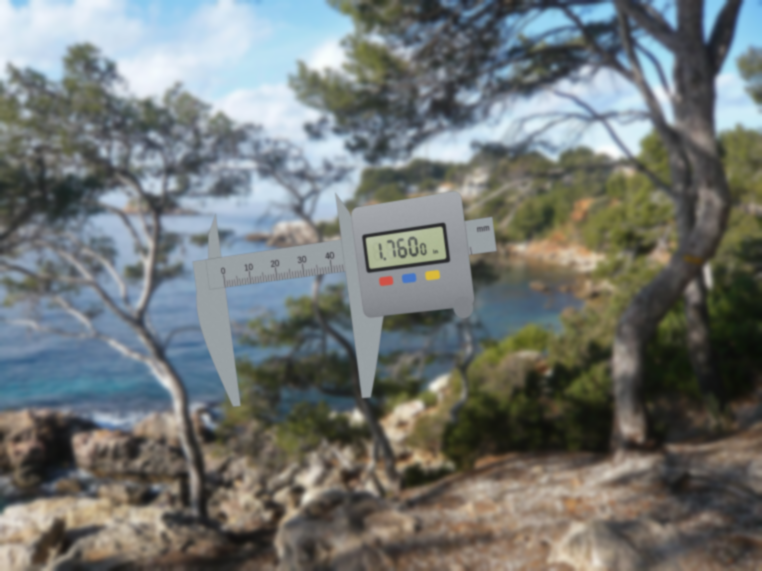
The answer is 1.7600 in
